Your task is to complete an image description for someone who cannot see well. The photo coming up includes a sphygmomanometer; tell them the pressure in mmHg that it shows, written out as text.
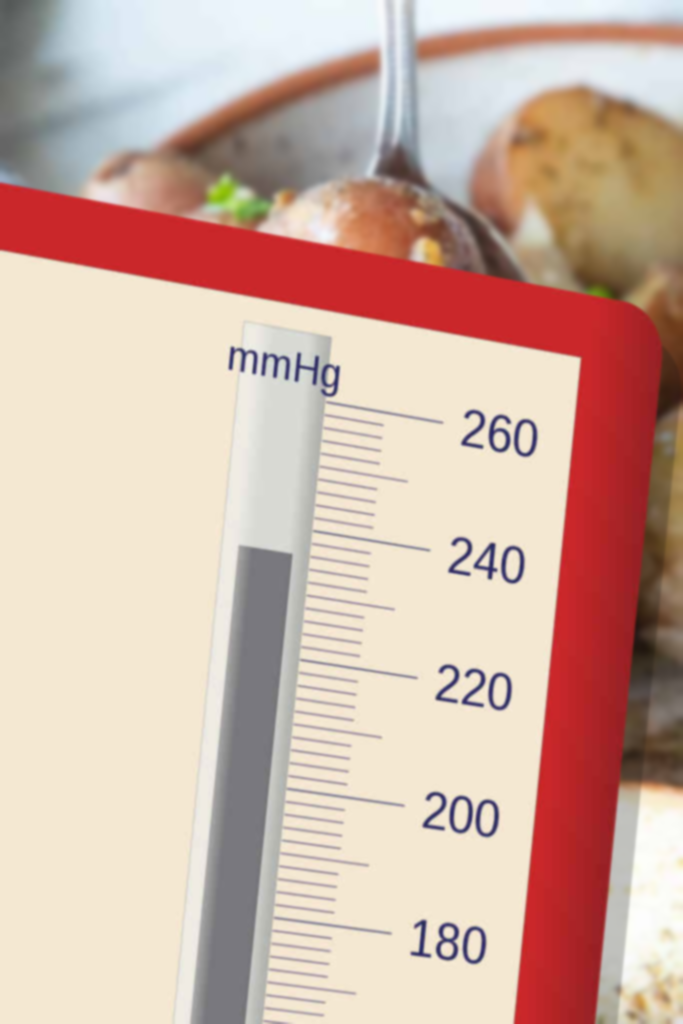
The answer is 236 mmHg
